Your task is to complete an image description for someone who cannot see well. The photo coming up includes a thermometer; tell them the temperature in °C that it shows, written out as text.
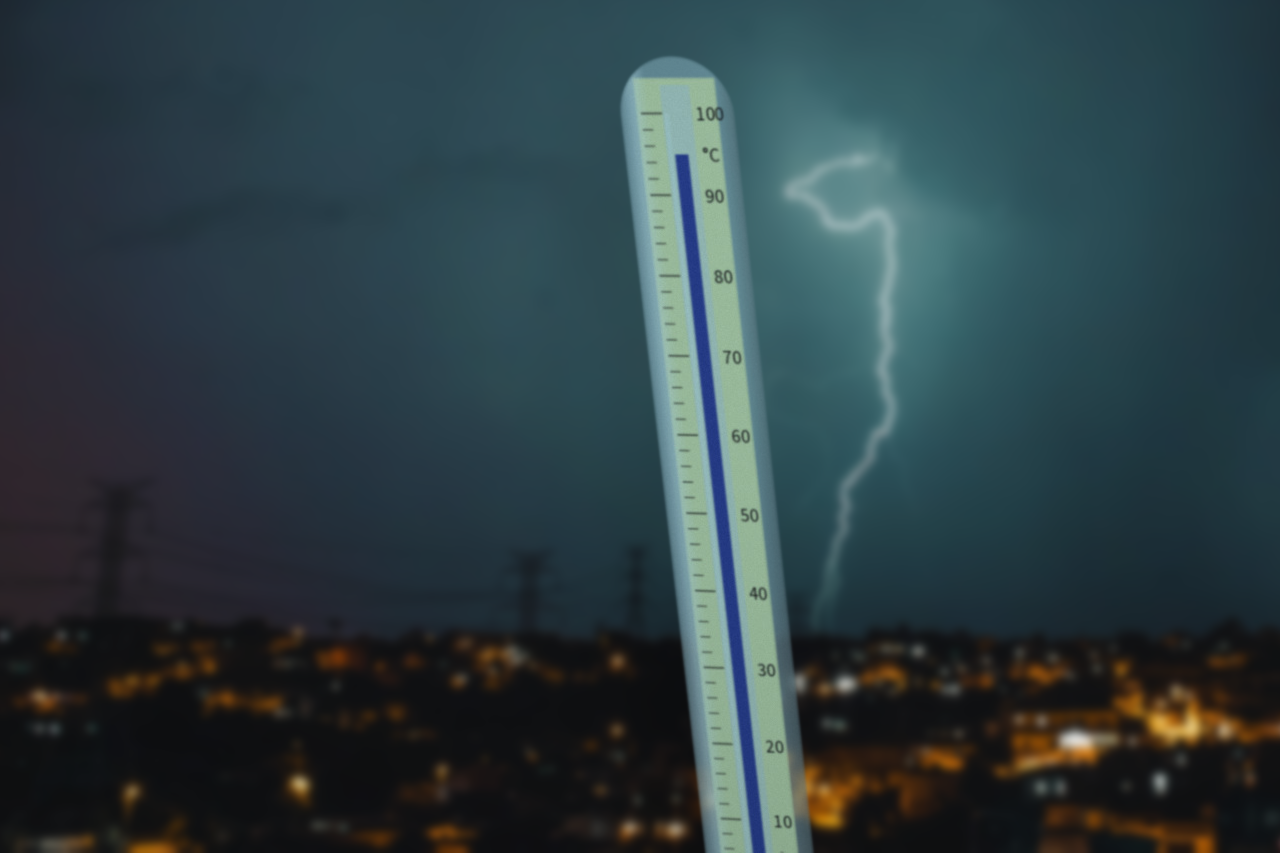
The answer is 95 °C
